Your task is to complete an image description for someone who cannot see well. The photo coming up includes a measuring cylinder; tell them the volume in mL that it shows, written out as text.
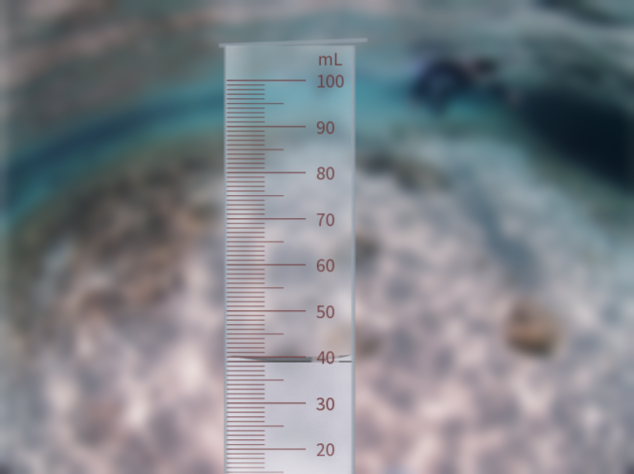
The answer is 39 mL
